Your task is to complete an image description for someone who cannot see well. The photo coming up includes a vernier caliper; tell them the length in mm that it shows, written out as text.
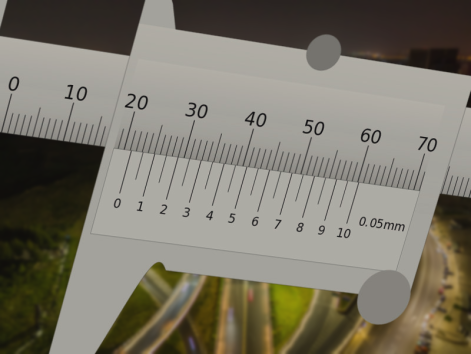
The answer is 21.2 mm
